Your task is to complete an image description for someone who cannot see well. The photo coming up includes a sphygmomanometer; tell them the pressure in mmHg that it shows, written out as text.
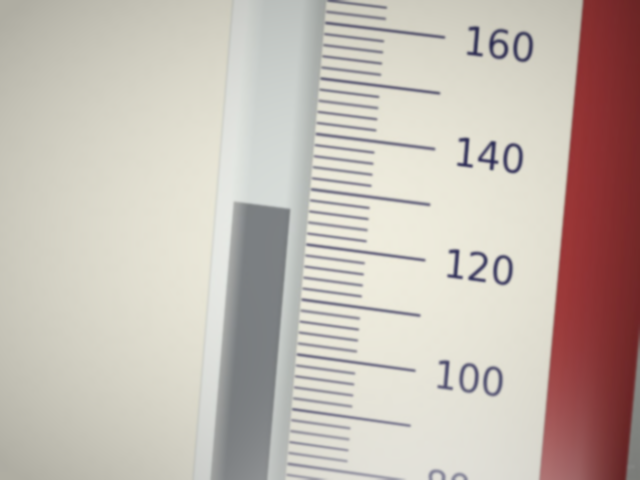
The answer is 126 mmHg
